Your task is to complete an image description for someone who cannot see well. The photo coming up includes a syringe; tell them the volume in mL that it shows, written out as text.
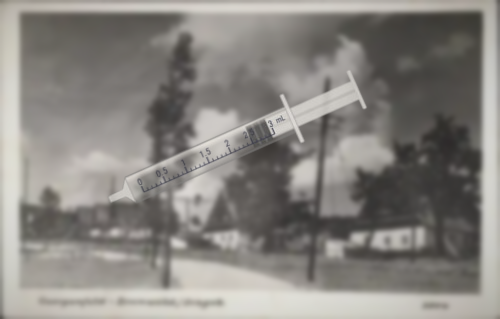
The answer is 2.5 mL
